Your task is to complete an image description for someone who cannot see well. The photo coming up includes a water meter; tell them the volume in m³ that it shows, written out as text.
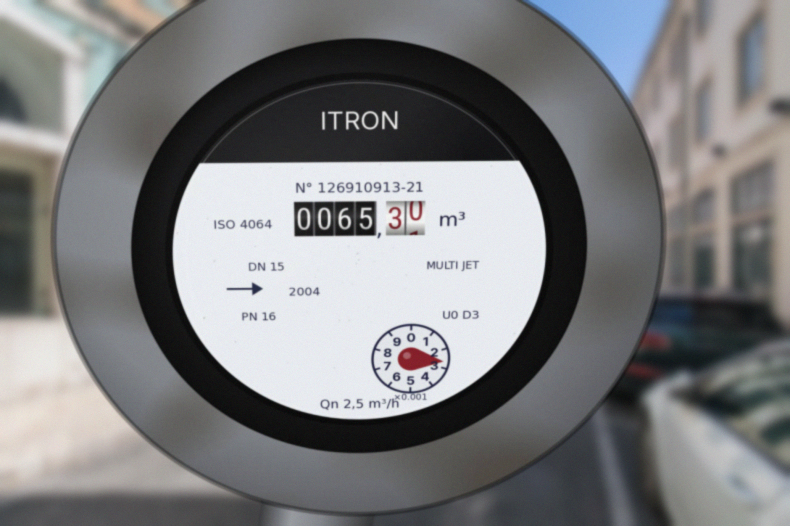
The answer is 65.302 m³
